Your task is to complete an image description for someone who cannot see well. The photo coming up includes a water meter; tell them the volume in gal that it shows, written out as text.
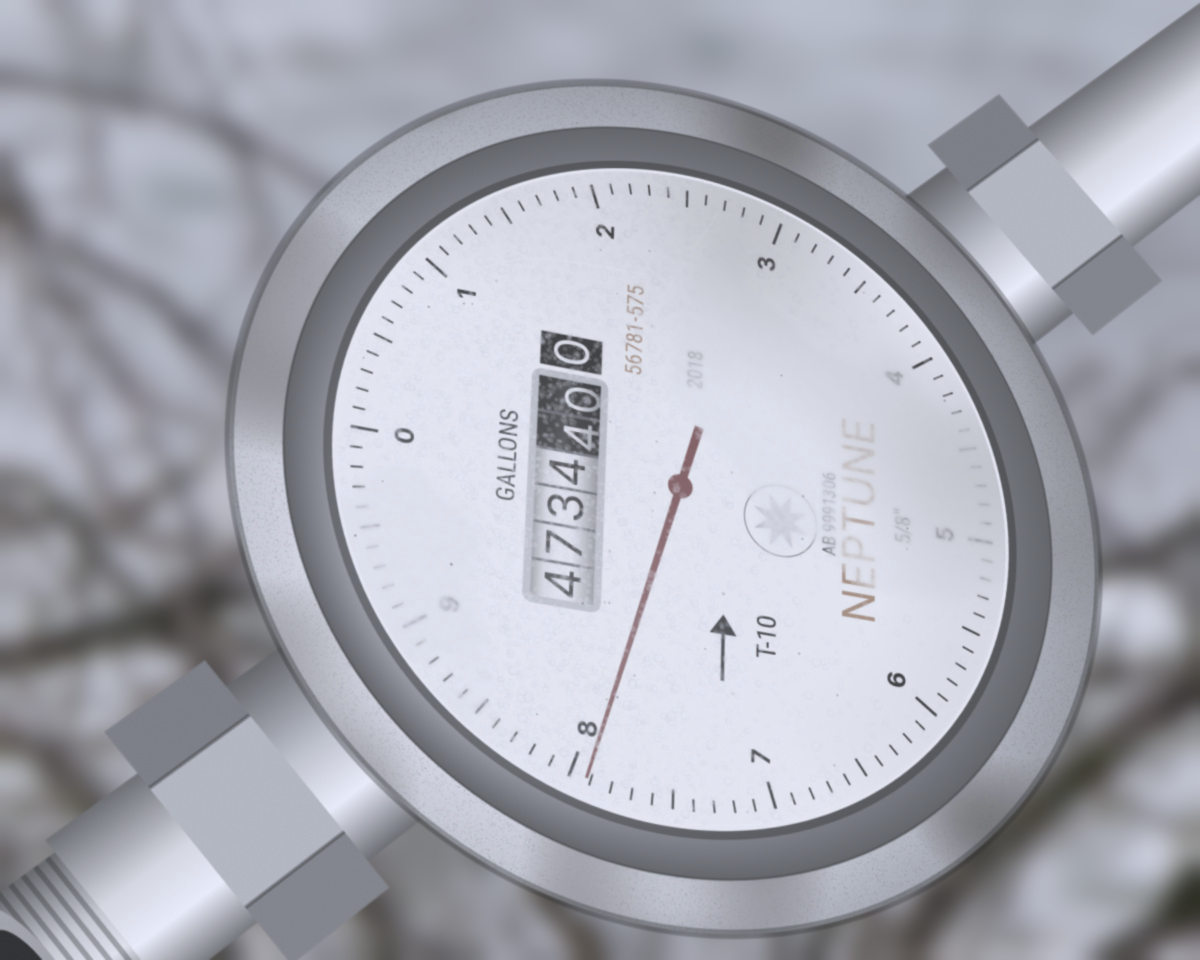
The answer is 4734397.9 gal
